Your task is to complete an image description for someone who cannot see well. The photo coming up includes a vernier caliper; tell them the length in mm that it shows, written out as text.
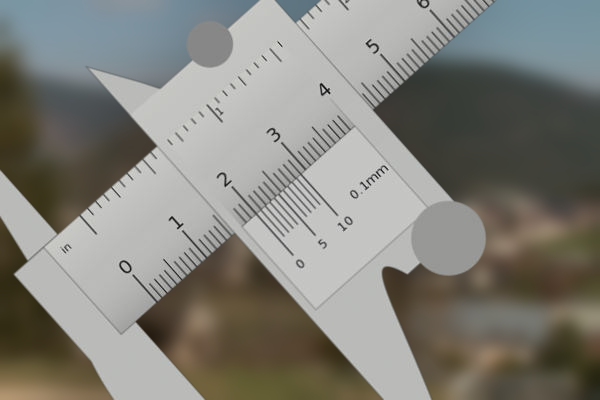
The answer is 20.0 mm
